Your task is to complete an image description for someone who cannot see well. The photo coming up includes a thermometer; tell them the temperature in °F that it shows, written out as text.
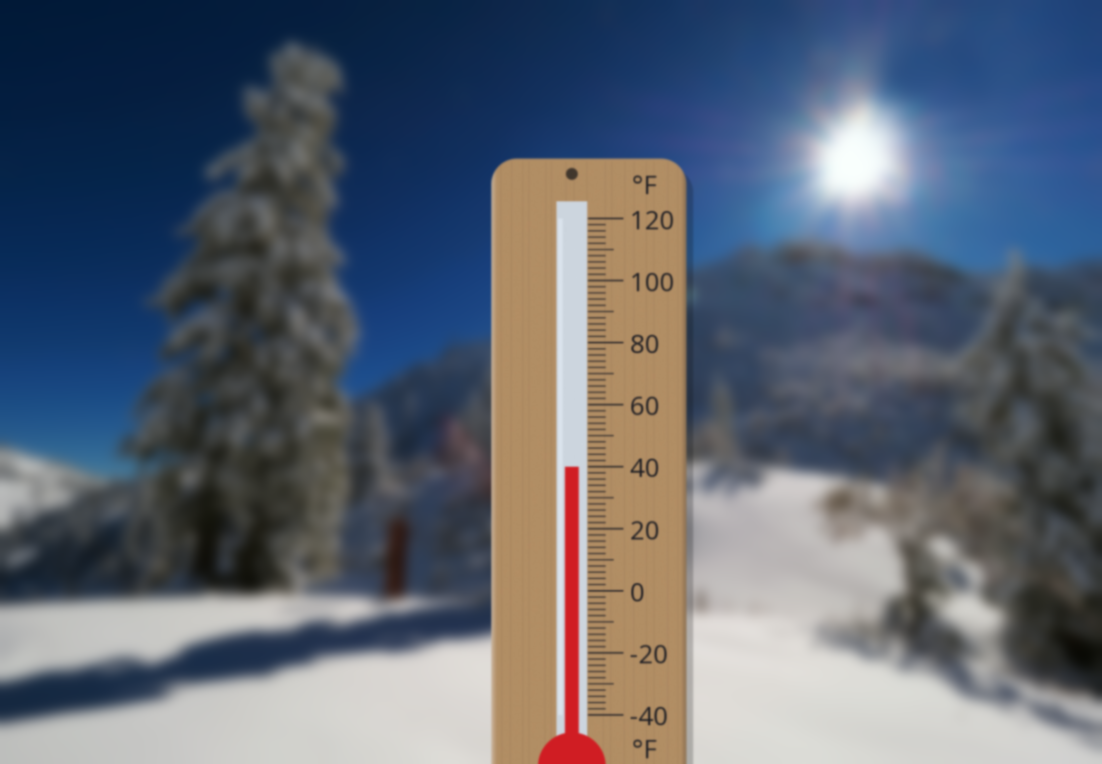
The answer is 40 °F
